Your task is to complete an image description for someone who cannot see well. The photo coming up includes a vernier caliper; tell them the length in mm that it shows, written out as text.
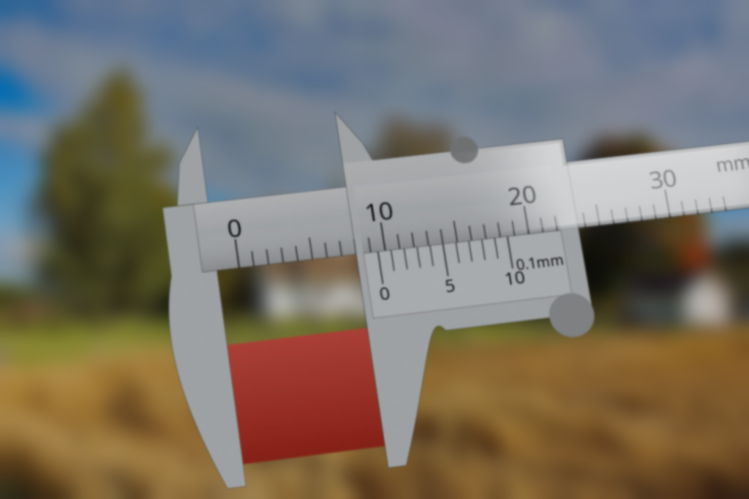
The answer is 9.5 mm
